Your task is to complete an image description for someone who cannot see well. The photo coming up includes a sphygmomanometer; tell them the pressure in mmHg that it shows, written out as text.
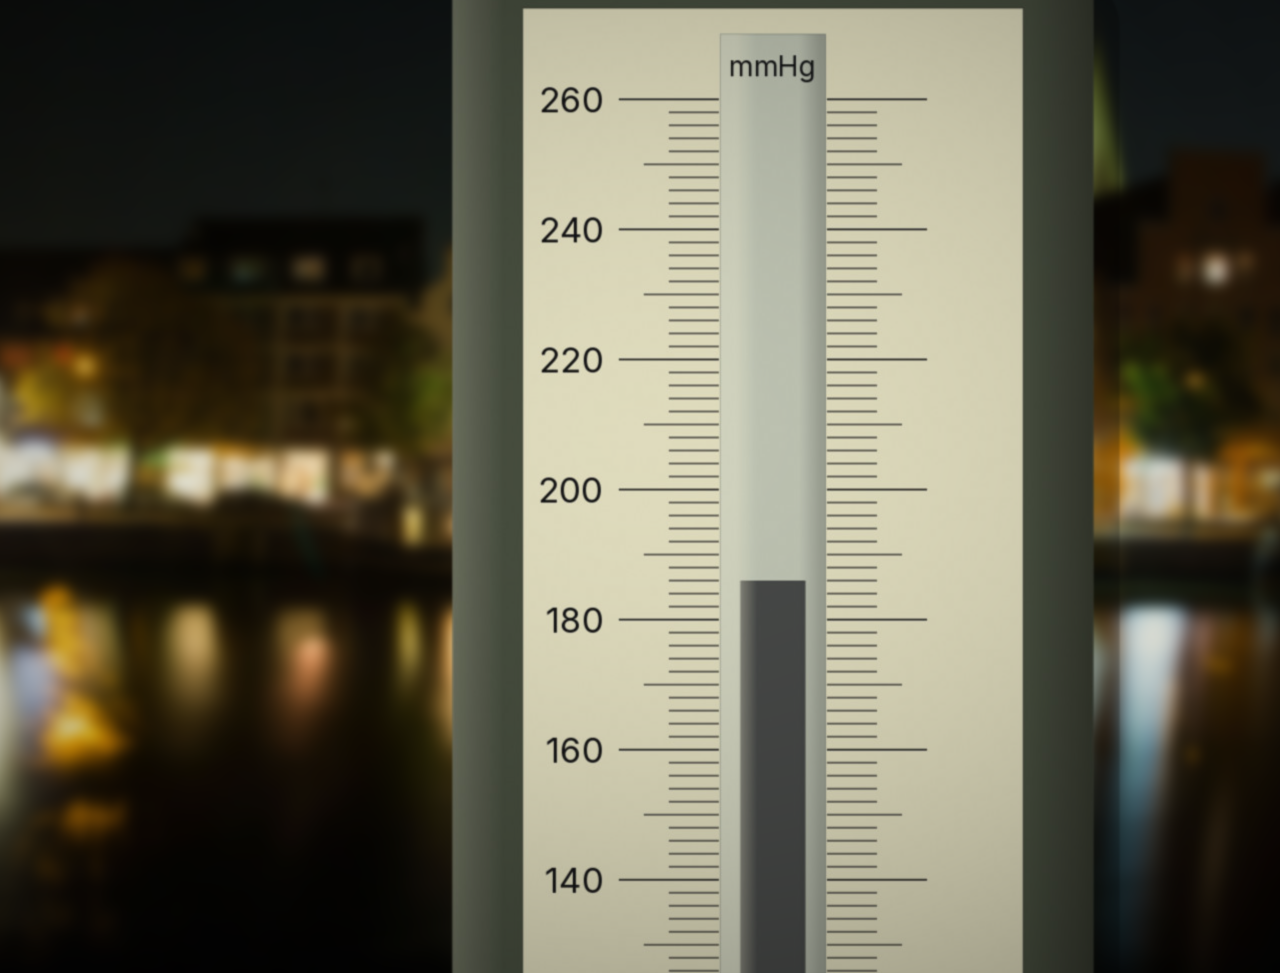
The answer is 186 mmHg
